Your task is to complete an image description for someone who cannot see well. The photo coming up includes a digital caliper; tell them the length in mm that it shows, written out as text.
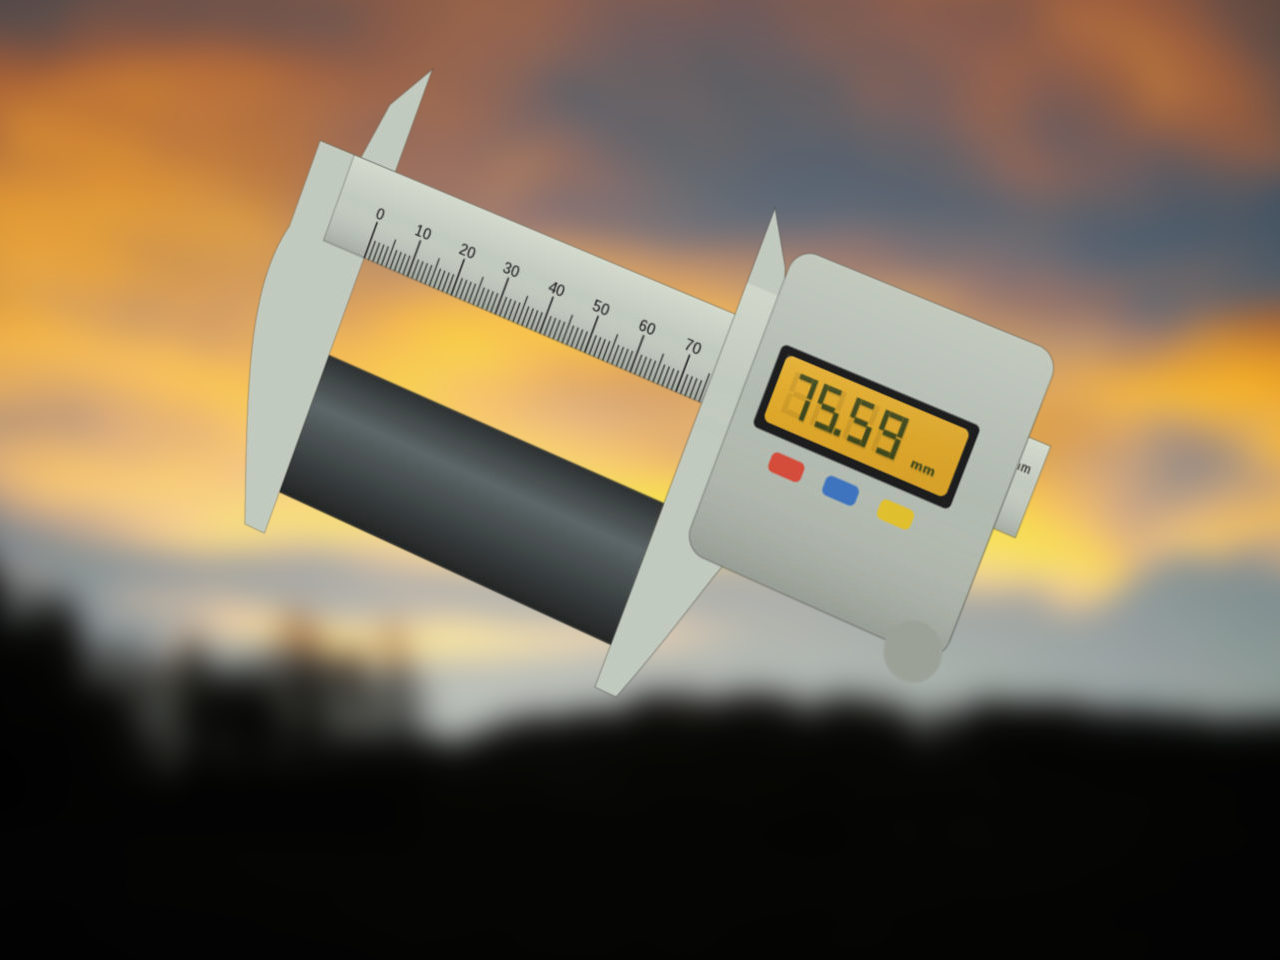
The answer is 75.59 mm
